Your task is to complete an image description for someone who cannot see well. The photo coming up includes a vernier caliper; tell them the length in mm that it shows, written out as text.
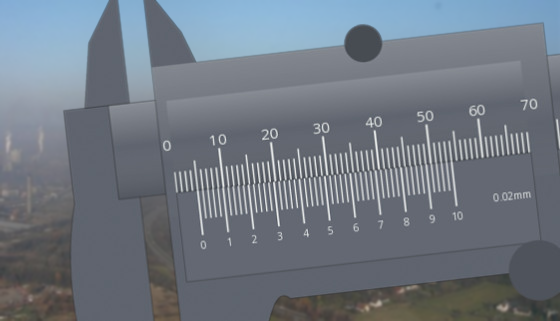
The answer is 5.0 mm
